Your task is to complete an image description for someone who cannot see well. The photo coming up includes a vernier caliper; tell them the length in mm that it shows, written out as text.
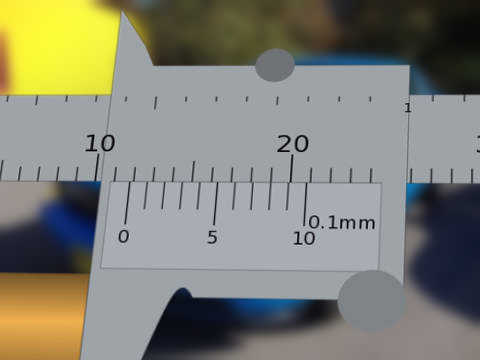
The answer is 11.8 mm
